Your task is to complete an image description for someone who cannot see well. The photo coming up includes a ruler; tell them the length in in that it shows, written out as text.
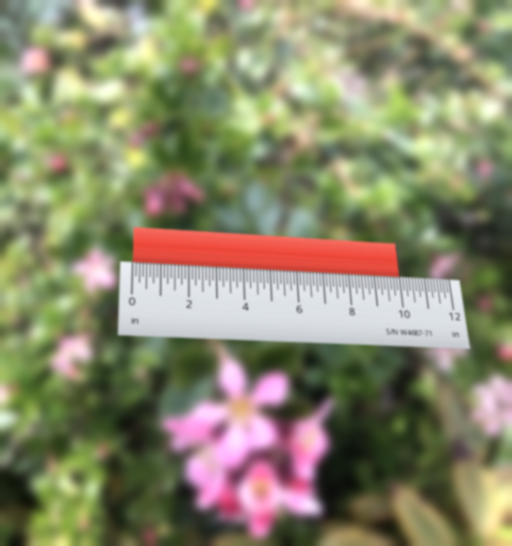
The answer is 10 in
